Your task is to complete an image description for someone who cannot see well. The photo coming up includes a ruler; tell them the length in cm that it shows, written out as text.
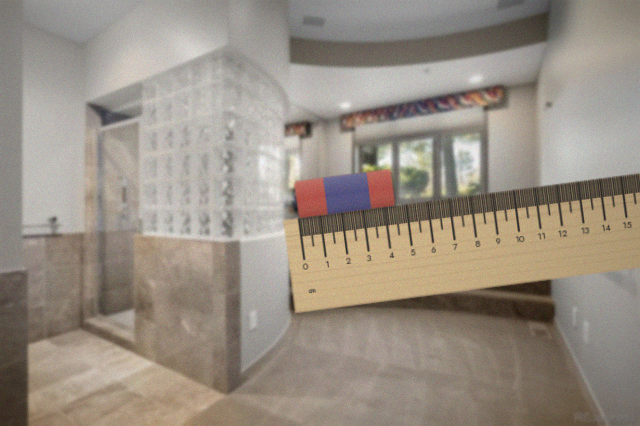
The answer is 4.5 cm
